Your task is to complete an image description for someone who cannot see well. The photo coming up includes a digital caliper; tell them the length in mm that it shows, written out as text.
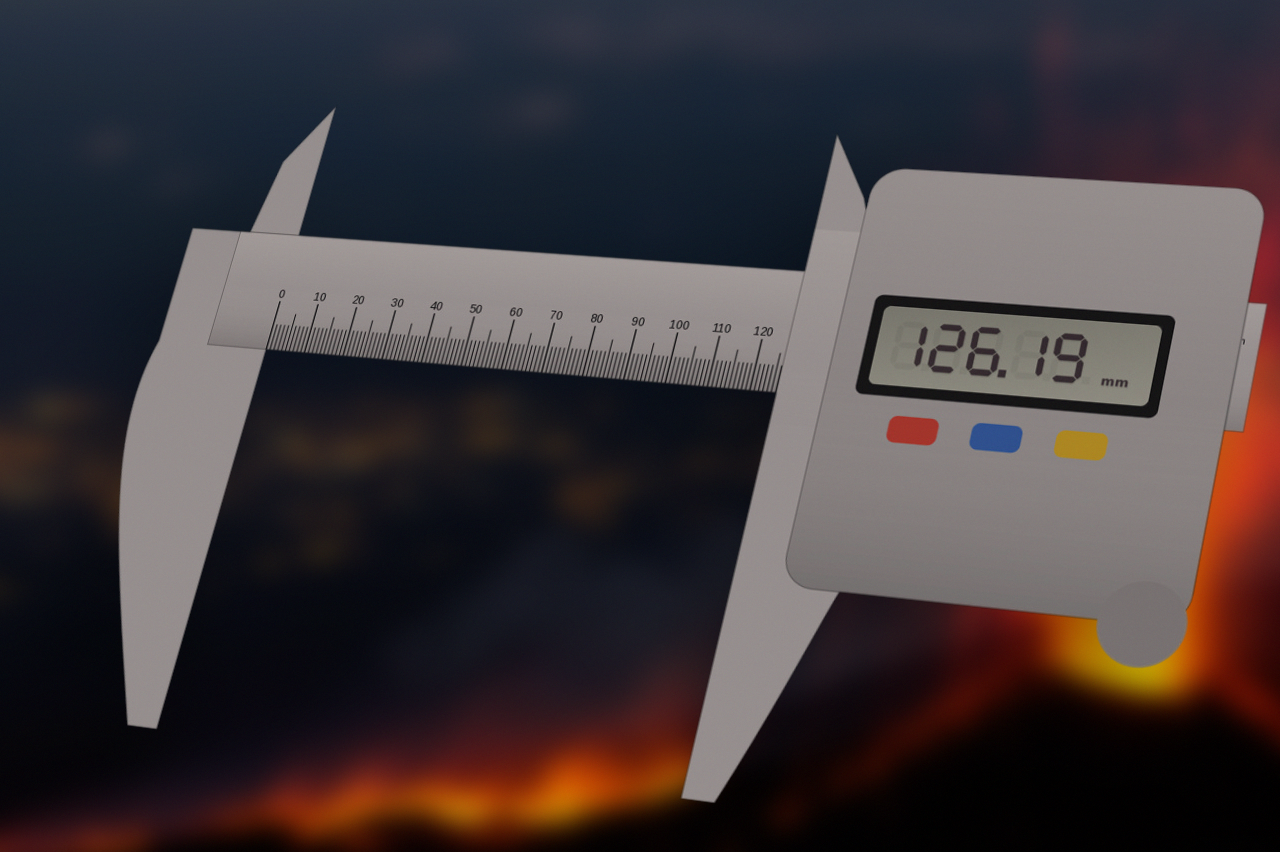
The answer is 126.19 mm
